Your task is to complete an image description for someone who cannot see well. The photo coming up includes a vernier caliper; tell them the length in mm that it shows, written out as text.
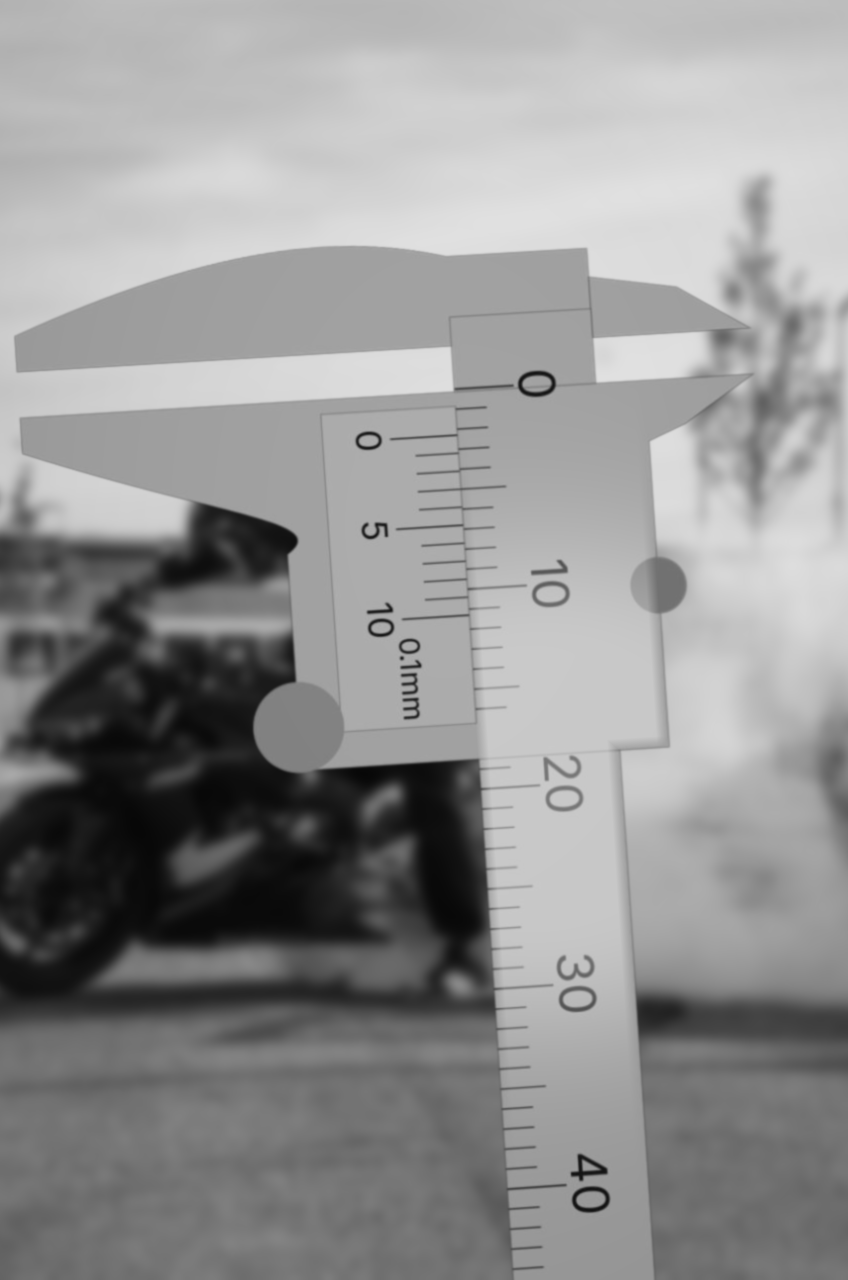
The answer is 2.3 mm
